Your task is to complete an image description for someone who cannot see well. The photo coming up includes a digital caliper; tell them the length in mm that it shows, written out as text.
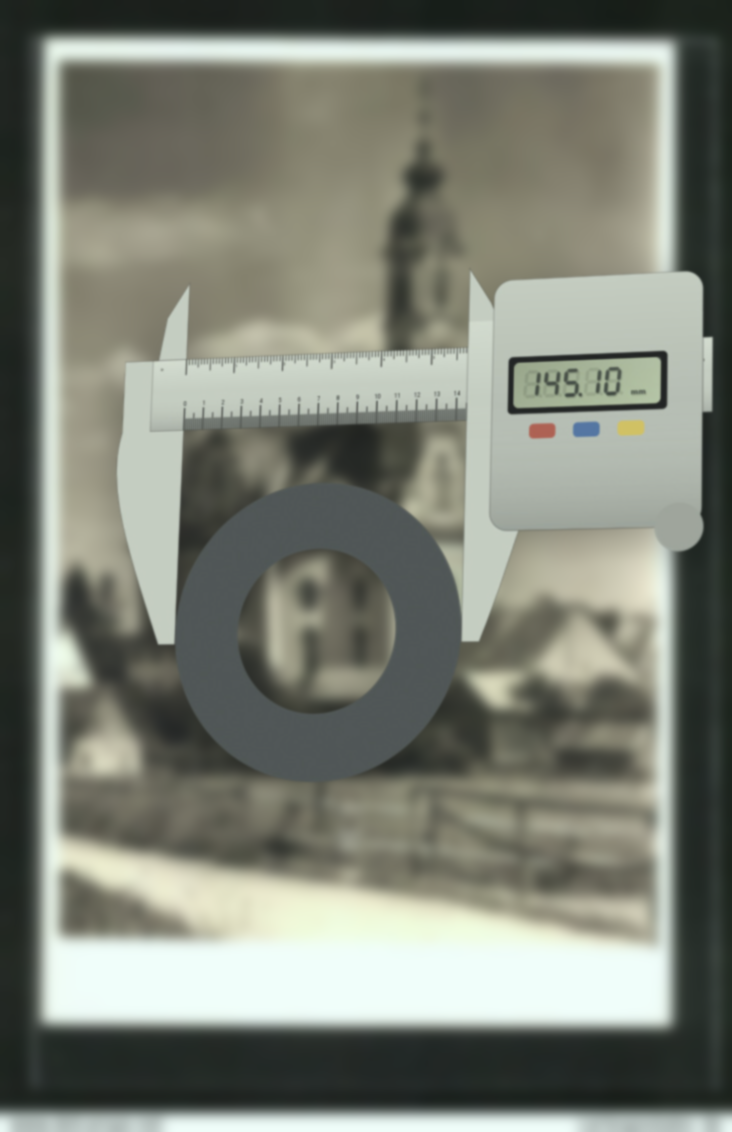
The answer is 145.10 mm
